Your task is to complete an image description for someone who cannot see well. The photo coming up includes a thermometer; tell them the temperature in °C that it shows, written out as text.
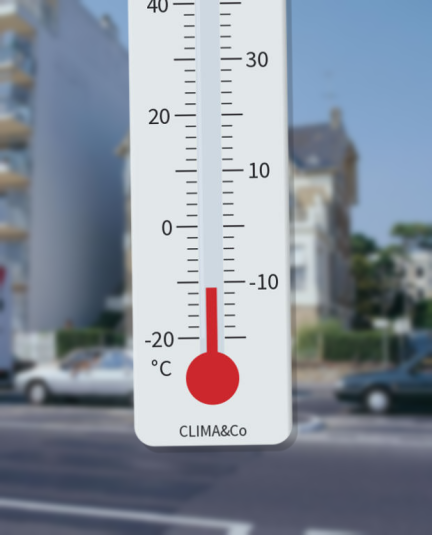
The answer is -11 °C
